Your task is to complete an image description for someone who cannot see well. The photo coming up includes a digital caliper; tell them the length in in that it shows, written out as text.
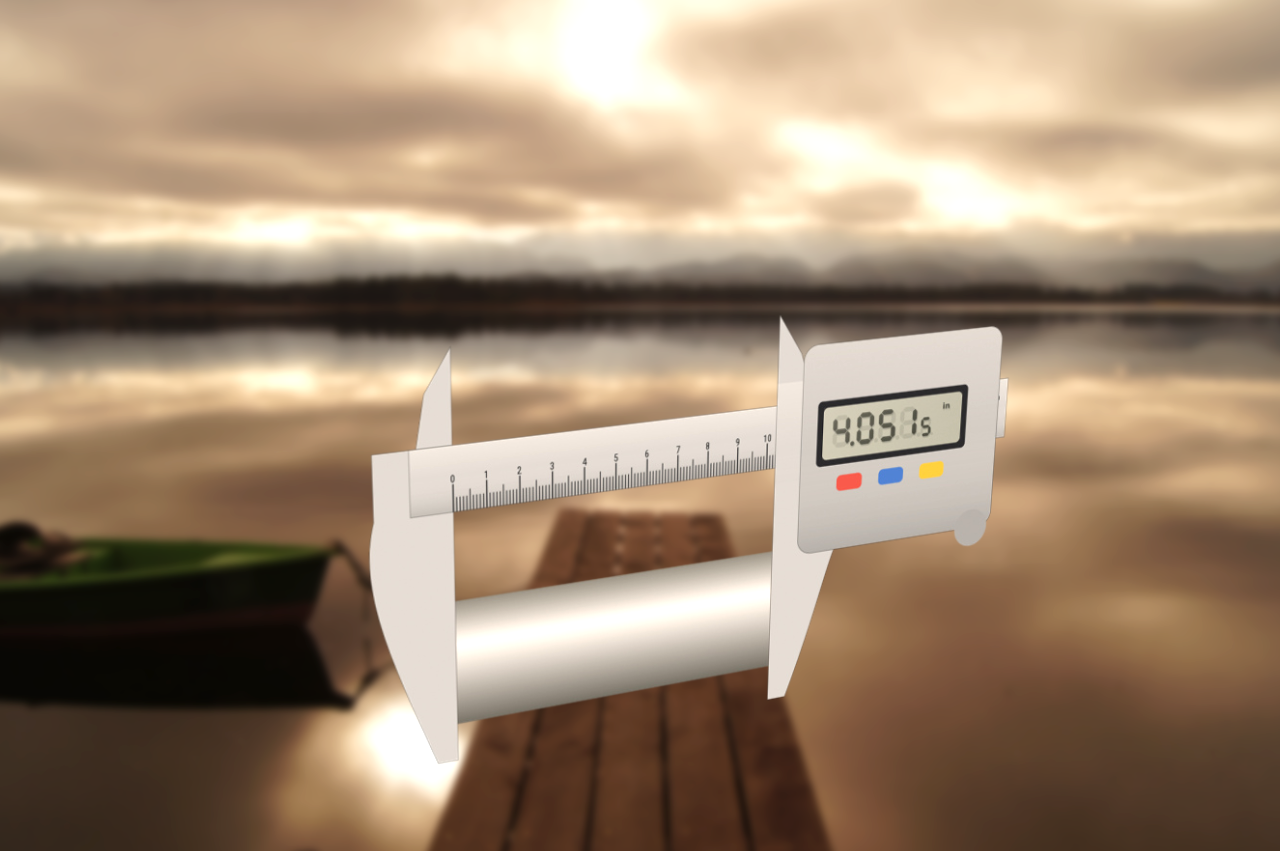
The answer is 4.0515 in
